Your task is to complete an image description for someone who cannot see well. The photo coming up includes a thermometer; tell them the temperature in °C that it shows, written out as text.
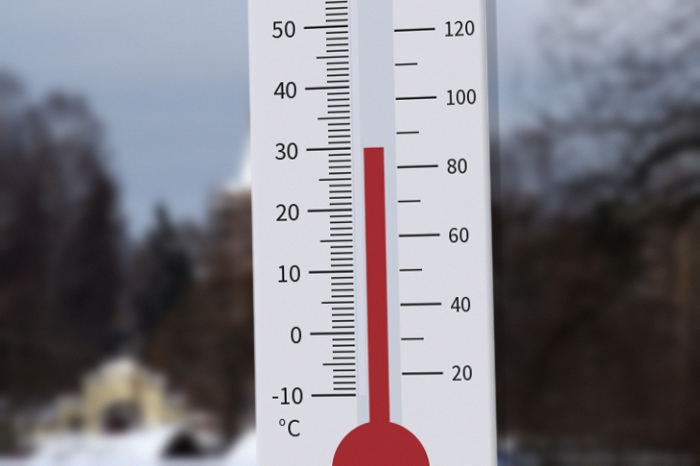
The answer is 30 °C
